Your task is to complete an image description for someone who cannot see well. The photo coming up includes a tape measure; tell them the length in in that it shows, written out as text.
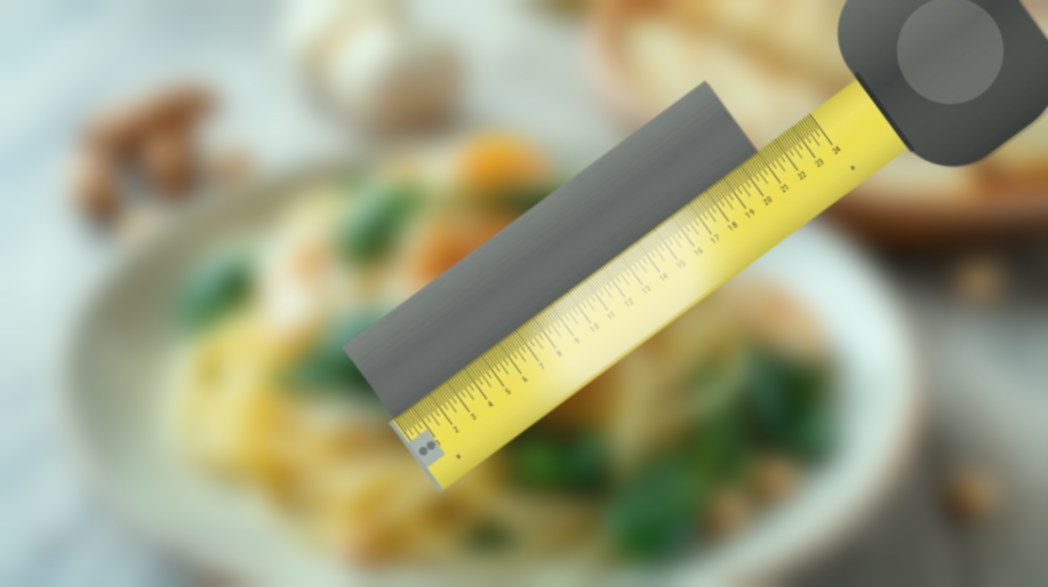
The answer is 21 in
